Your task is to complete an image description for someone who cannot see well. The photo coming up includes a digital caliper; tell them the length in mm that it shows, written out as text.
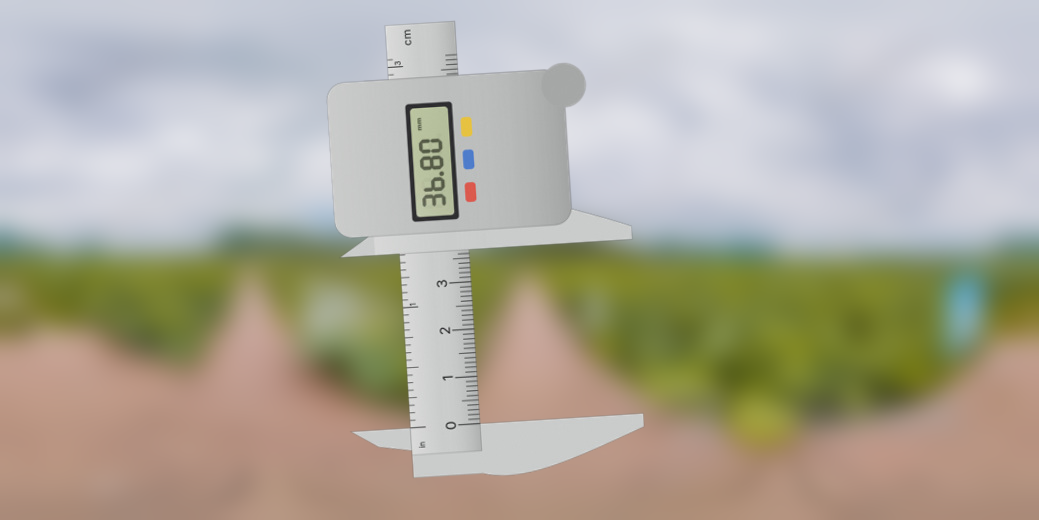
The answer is 36.80 mm
